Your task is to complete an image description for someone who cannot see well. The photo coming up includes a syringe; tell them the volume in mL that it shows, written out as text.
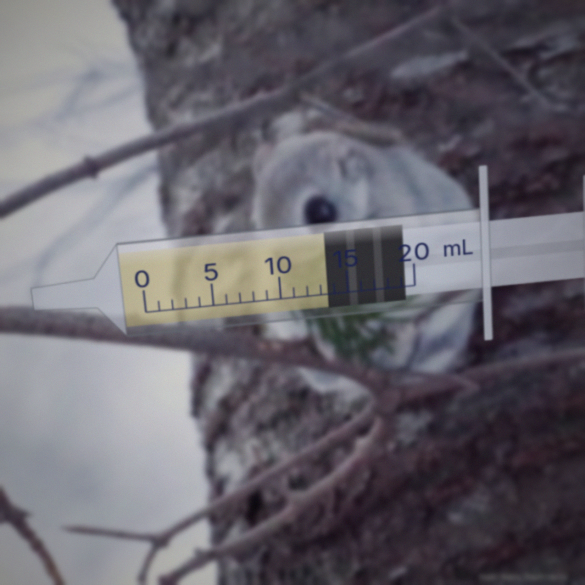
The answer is 13.5 mL
